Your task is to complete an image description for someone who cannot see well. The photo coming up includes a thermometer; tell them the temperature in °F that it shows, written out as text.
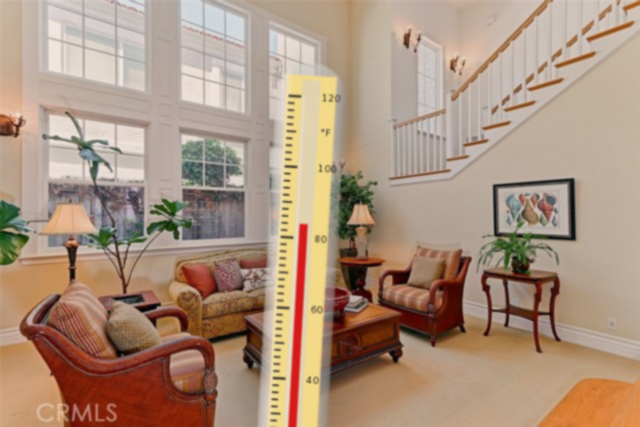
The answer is 84 °F
